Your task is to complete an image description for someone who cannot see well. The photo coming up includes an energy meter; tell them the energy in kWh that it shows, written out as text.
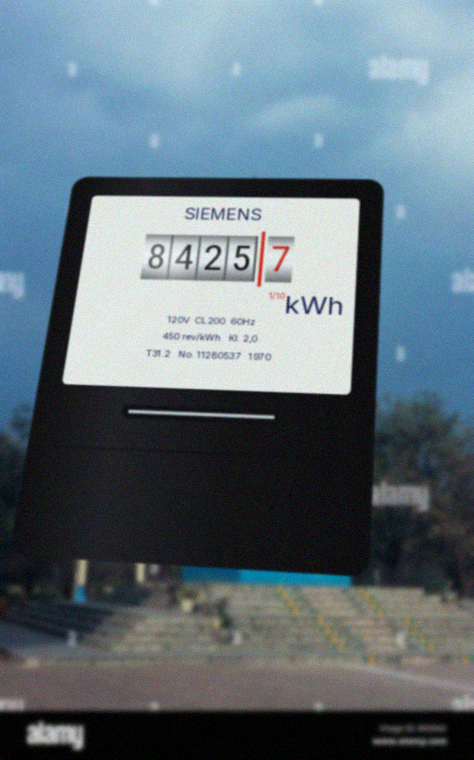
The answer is 8425.7 kWh
